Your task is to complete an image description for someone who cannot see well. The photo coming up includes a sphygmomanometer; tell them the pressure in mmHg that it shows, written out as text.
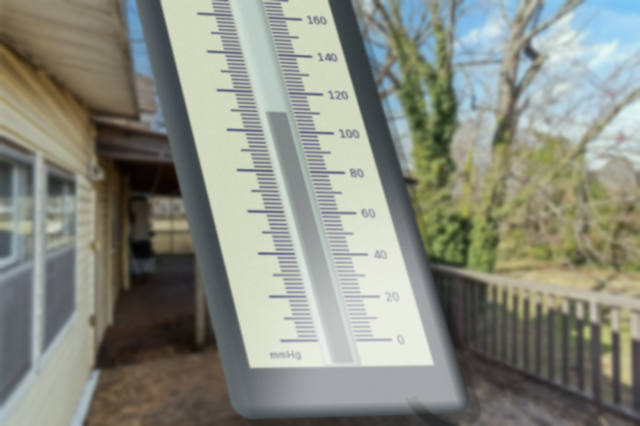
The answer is 110 mmHg
